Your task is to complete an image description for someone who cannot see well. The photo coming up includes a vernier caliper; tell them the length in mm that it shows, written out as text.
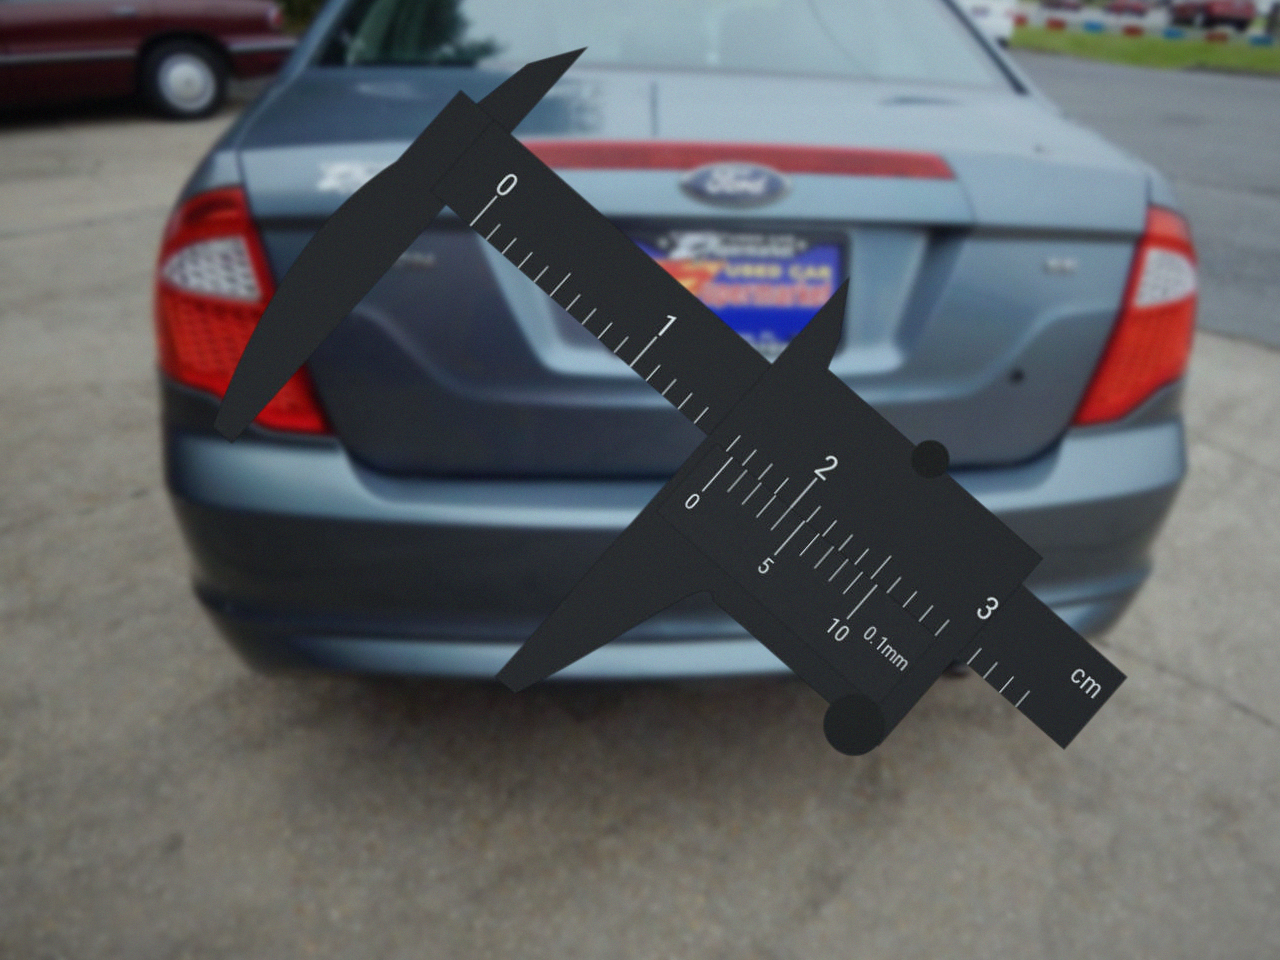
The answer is 16.4 mm
